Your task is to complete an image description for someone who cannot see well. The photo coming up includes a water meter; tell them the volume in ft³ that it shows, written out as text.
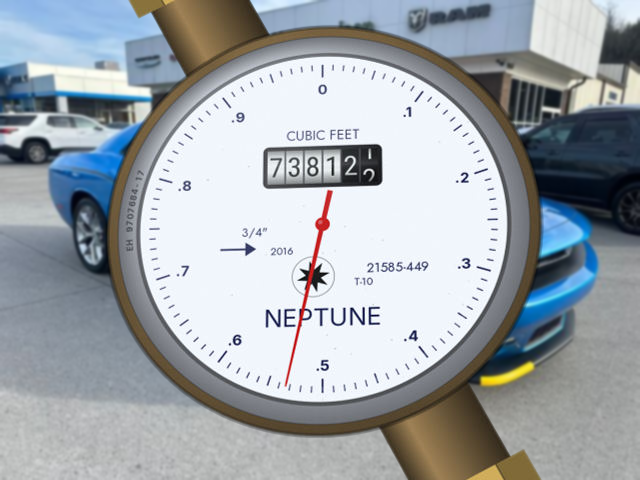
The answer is 738121.53 ft³
